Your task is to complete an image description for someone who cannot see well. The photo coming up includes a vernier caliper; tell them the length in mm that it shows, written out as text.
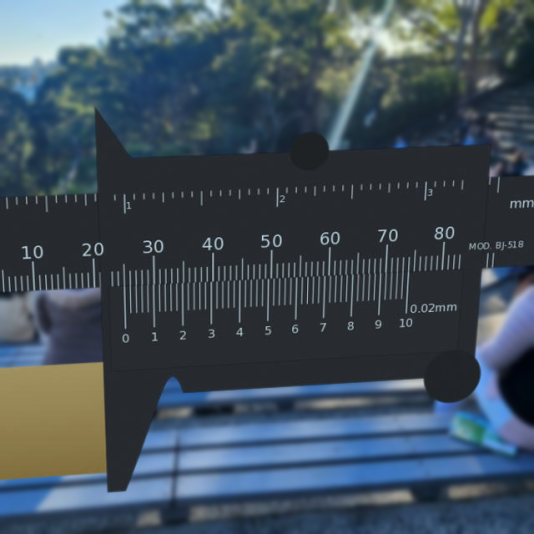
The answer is 25.0 mm
